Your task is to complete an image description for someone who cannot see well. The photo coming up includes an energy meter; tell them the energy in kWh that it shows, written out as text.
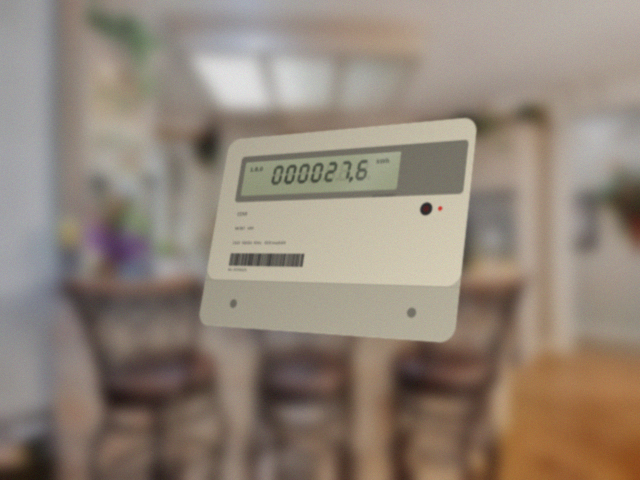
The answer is 27.6 kWh
